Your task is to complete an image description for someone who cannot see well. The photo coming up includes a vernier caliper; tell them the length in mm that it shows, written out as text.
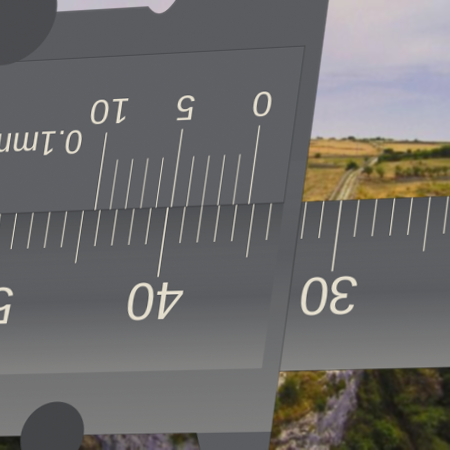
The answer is 35.3 mm
